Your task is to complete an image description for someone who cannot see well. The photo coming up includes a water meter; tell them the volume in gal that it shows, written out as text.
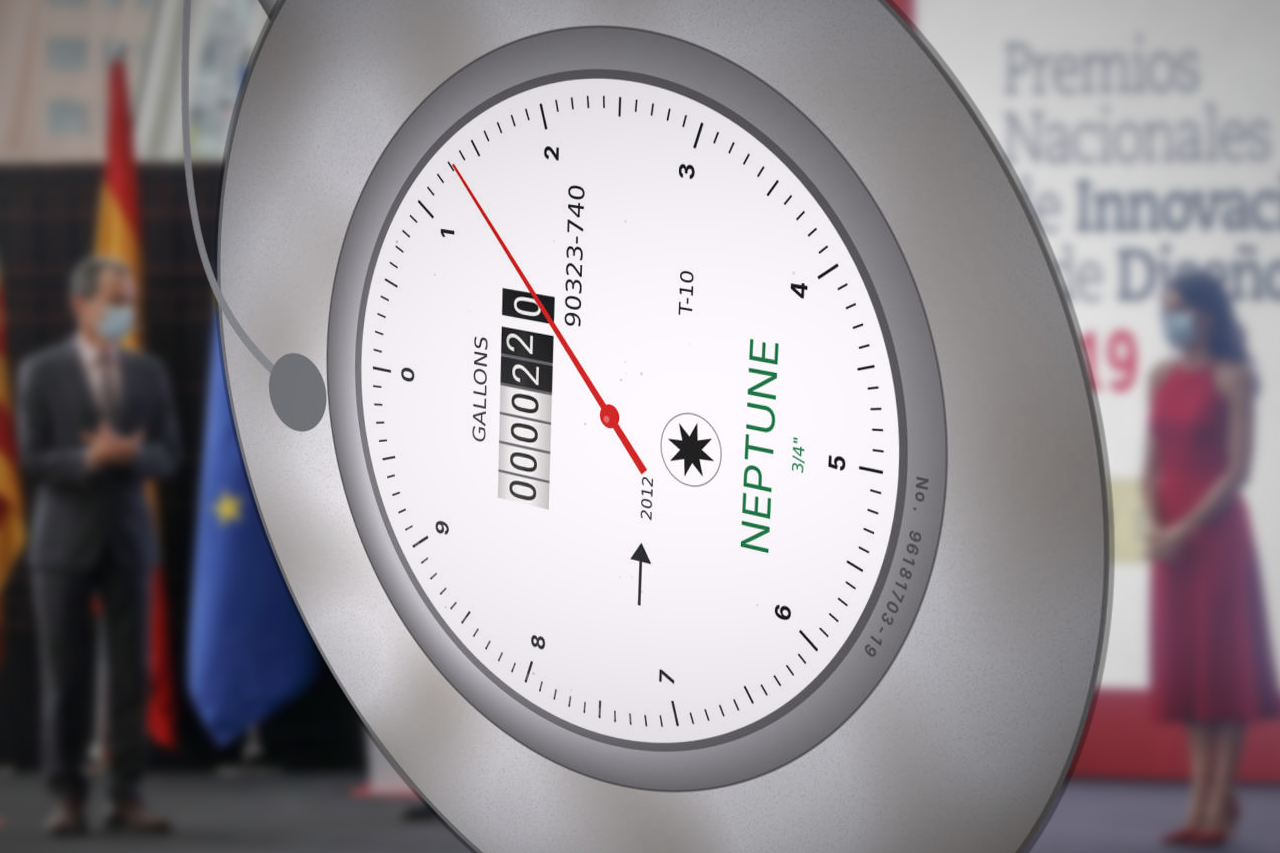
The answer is 221.3 gal
